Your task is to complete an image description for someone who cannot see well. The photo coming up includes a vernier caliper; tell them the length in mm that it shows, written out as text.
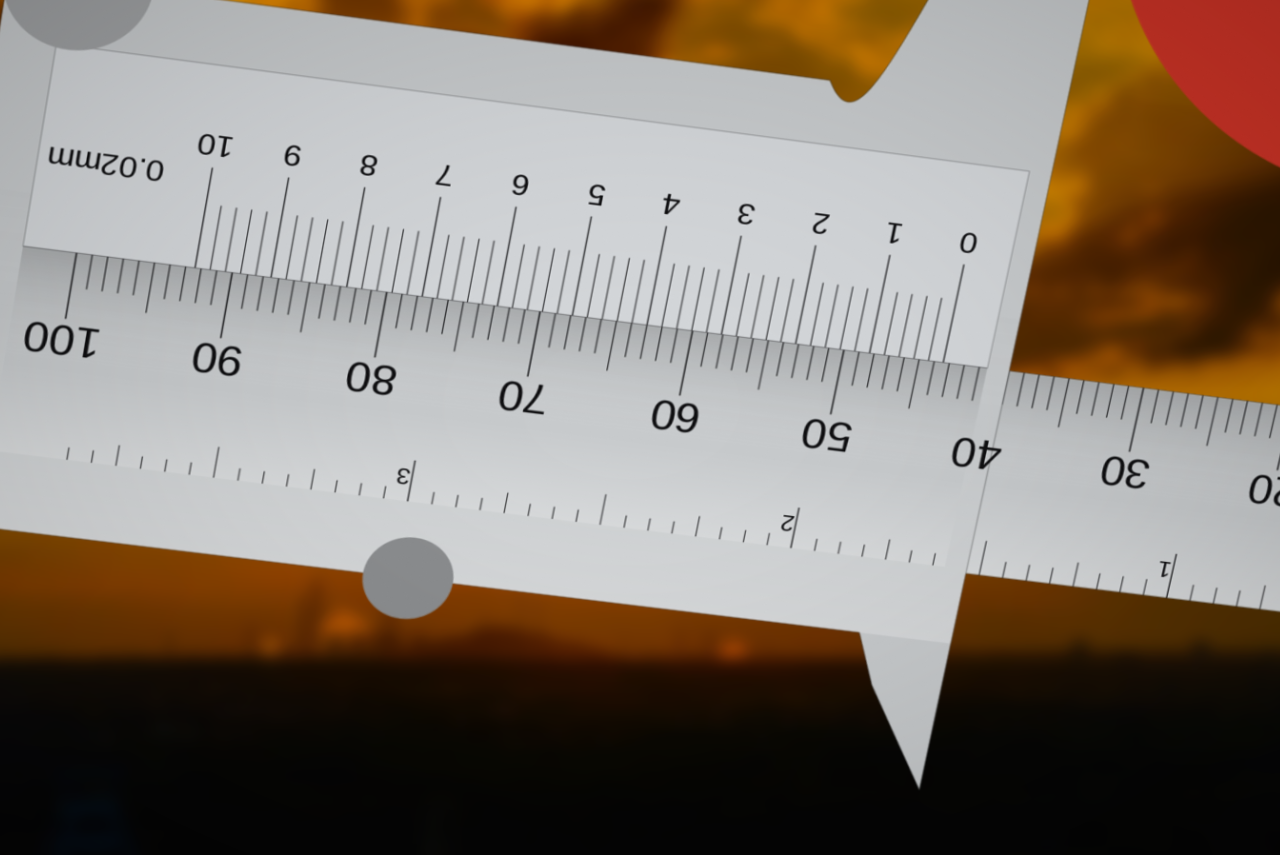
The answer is 43.4 mm
